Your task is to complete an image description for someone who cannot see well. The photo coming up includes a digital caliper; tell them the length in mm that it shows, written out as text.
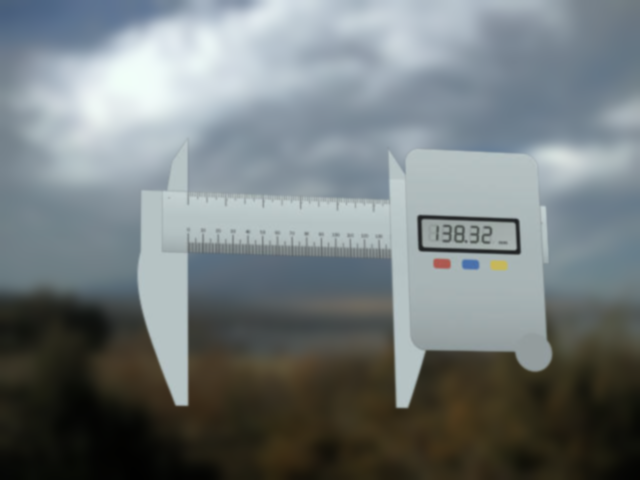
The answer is 138.32 mm
